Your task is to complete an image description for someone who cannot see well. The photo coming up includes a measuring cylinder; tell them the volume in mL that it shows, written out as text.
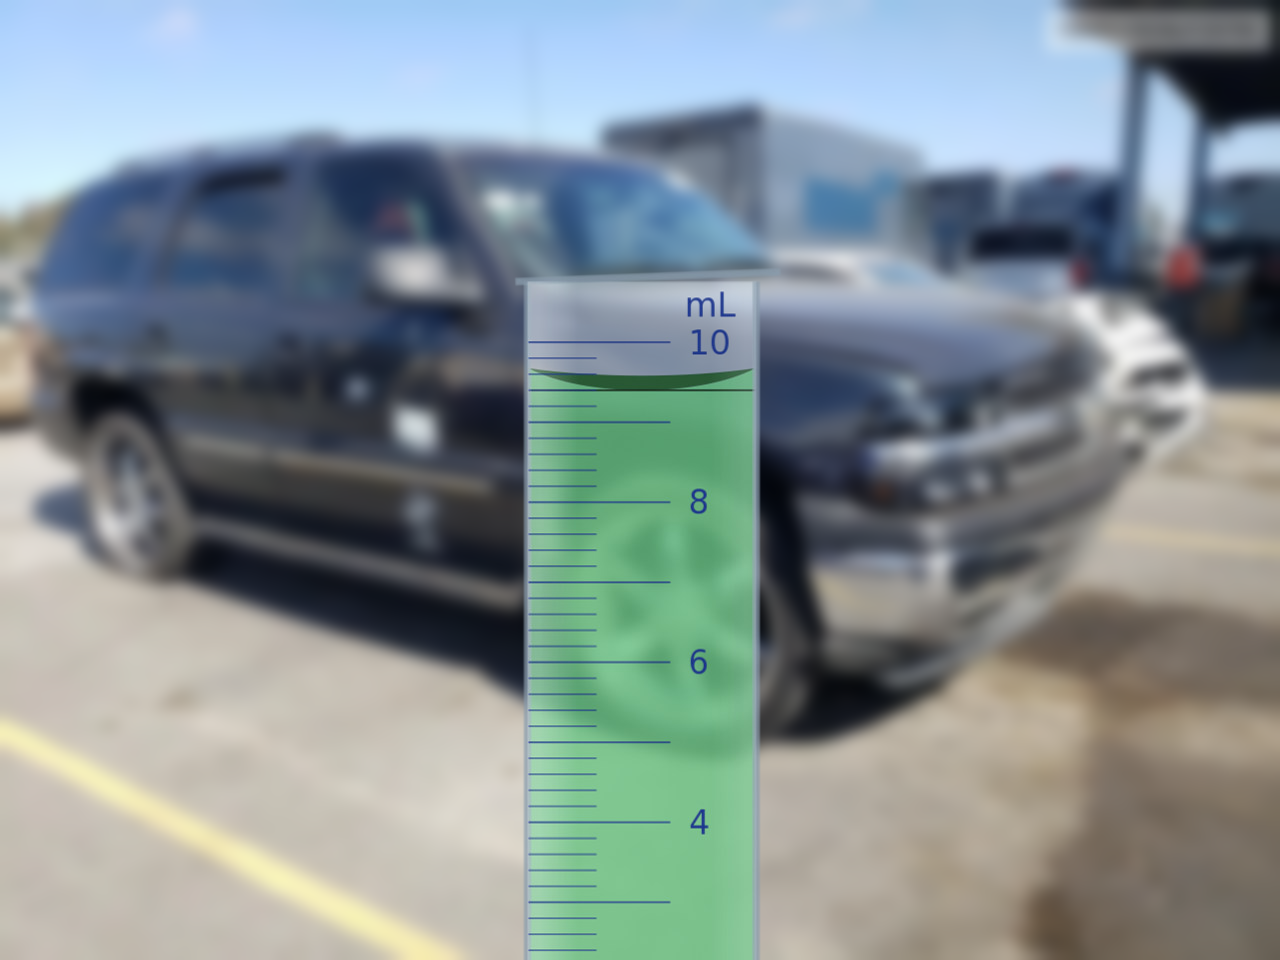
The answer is 9.4 mL
